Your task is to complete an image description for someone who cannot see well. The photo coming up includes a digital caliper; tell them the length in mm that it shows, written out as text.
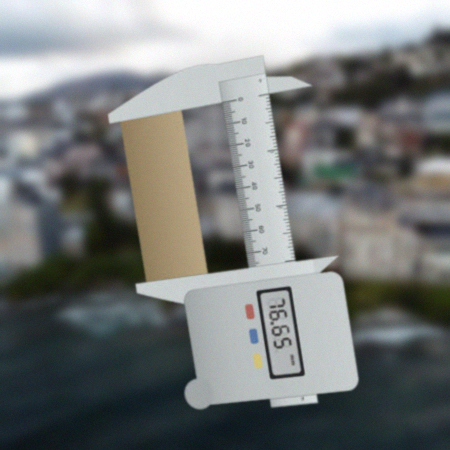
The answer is 76.65 mm
